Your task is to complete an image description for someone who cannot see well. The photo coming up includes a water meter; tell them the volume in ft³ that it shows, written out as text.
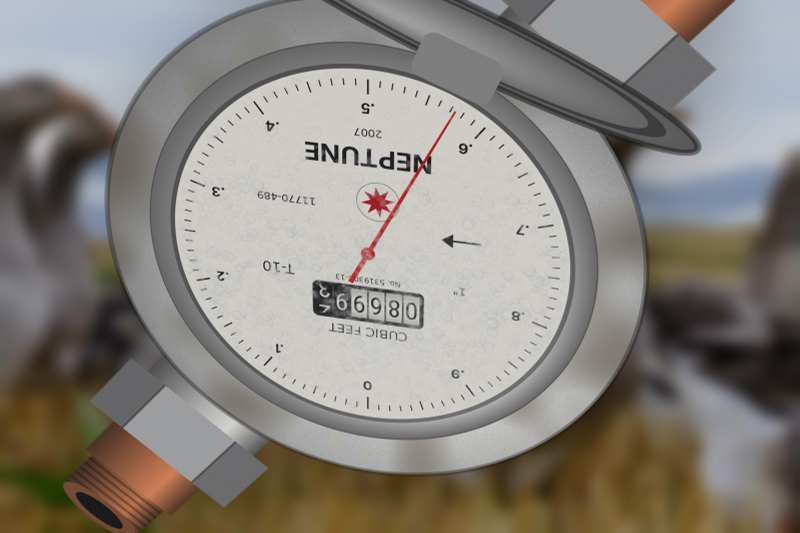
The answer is 86992.57 ft³
